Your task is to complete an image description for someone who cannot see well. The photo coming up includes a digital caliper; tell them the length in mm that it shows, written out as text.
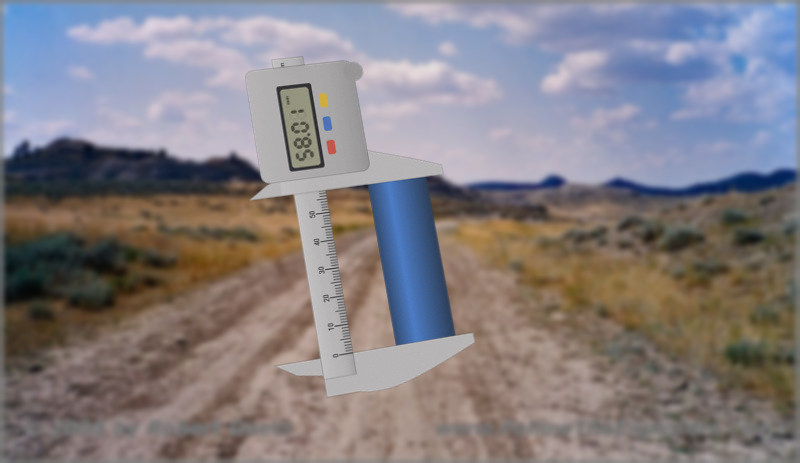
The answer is 58.01 mm
